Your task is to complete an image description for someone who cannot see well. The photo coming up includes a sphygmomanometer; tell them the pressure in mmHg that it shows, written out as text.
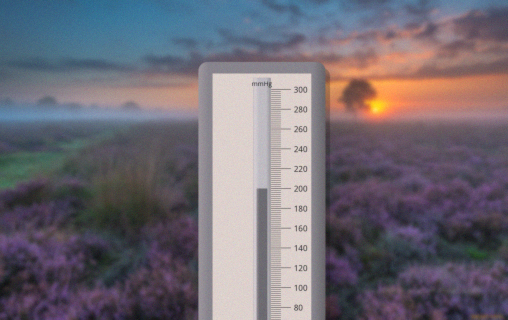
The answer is 200 mmHg
